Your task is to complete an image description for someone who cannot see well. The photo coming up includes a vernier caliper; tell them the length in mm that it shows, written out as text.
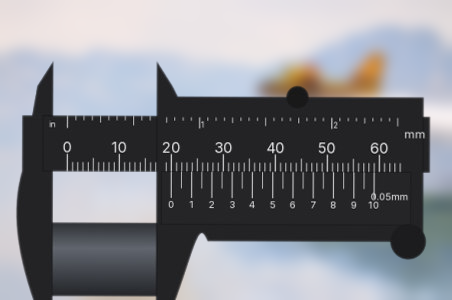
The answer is 20.0 mm
